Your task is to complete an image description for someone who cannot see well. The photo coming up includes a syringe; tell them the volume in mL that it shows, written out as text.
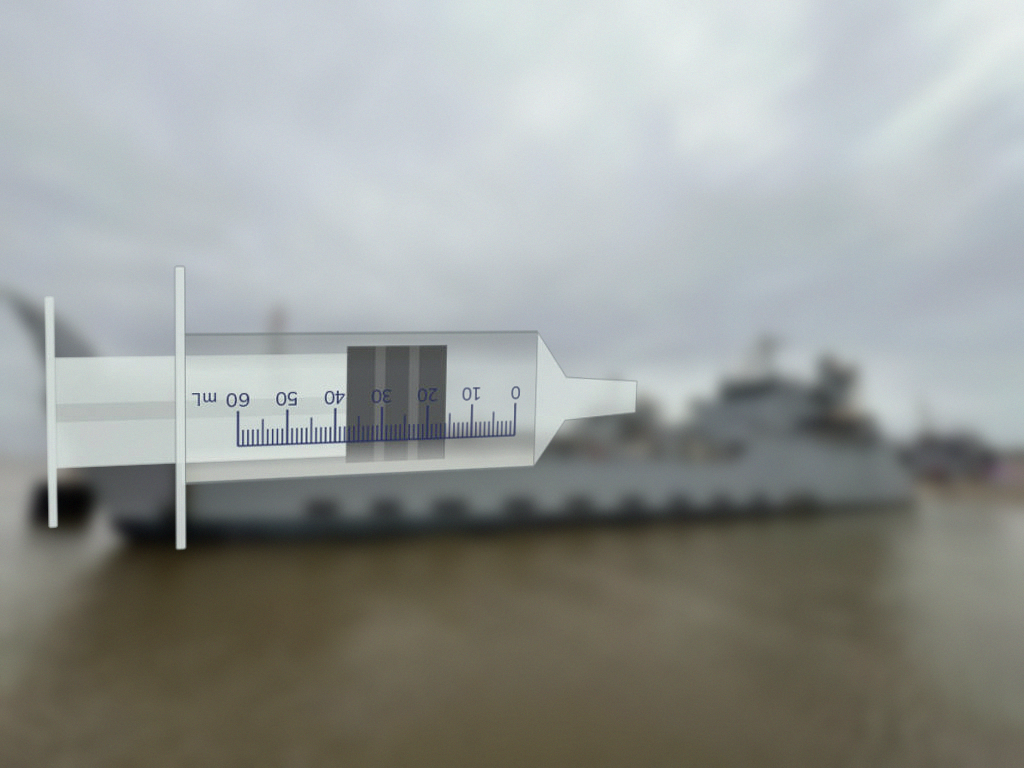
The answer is 16 mL
